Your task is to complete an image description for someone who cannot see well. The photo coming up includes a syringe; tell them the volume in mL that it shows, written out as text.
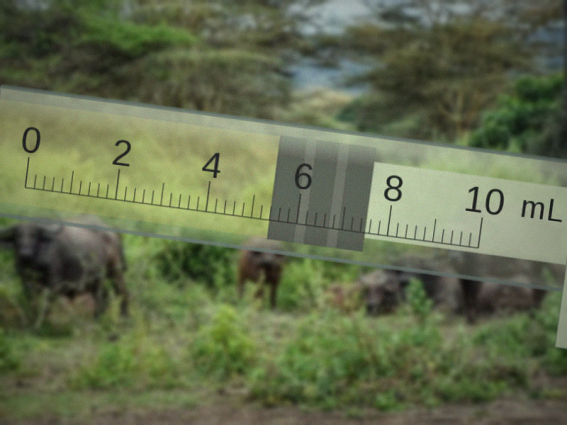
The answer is 5.4 mL
